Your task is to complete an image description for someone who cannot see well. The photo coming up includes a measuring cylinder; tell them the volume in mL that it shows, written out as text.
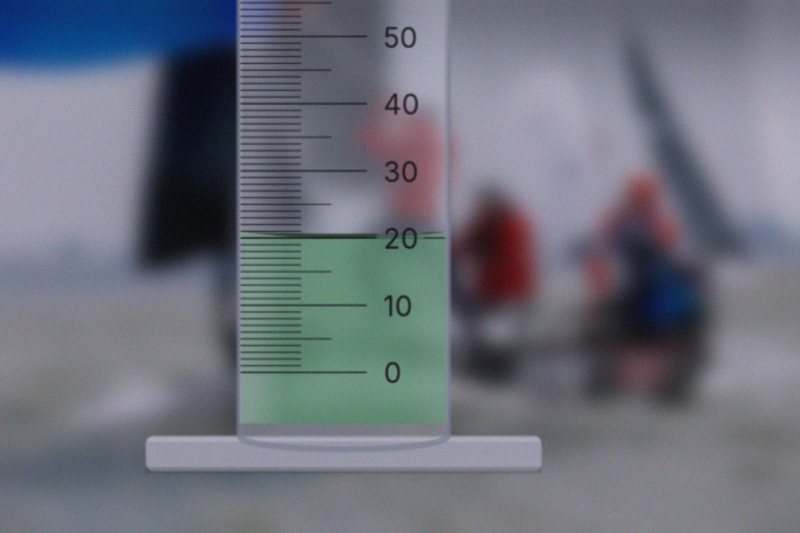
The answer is 20 mL
